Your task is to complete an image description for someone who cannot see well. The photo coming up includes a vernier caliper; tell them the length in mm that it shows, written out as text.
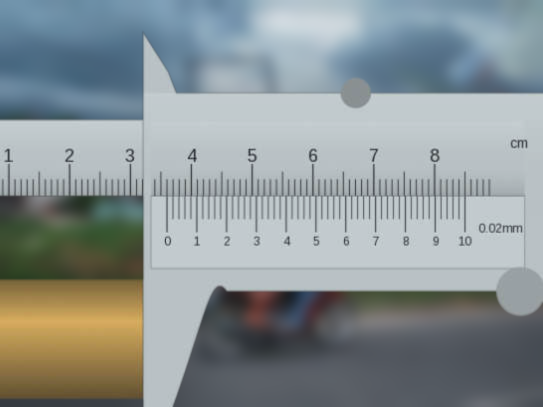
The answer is 36.0 mm
